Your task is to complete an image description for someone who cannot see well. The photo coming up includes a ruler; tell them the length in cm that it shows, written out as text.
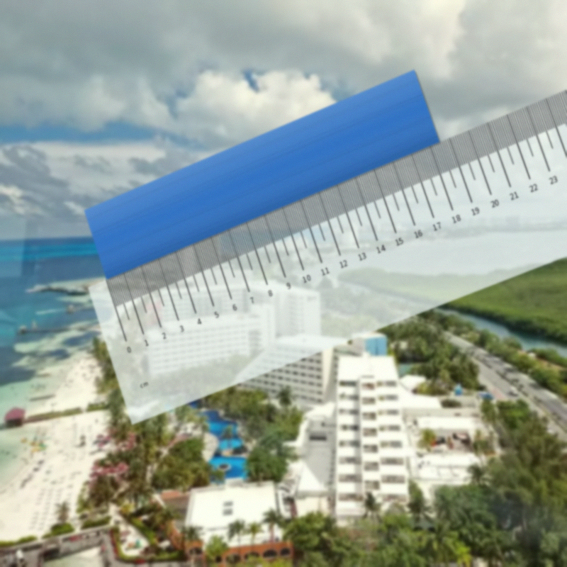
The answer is 18.5 cm
